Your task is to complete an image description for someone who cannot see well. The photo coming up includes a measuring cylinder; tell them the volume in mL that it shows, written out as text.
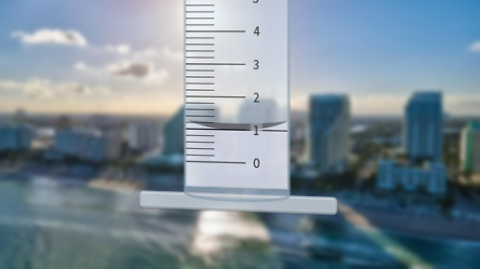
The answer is 1 mL
